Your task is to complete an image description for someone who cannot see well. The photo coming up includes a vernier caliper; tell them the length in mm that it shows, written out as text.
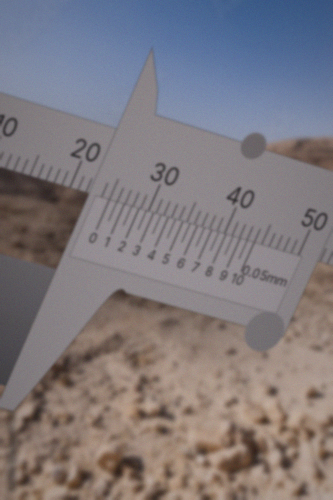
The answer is 25.0 mm
